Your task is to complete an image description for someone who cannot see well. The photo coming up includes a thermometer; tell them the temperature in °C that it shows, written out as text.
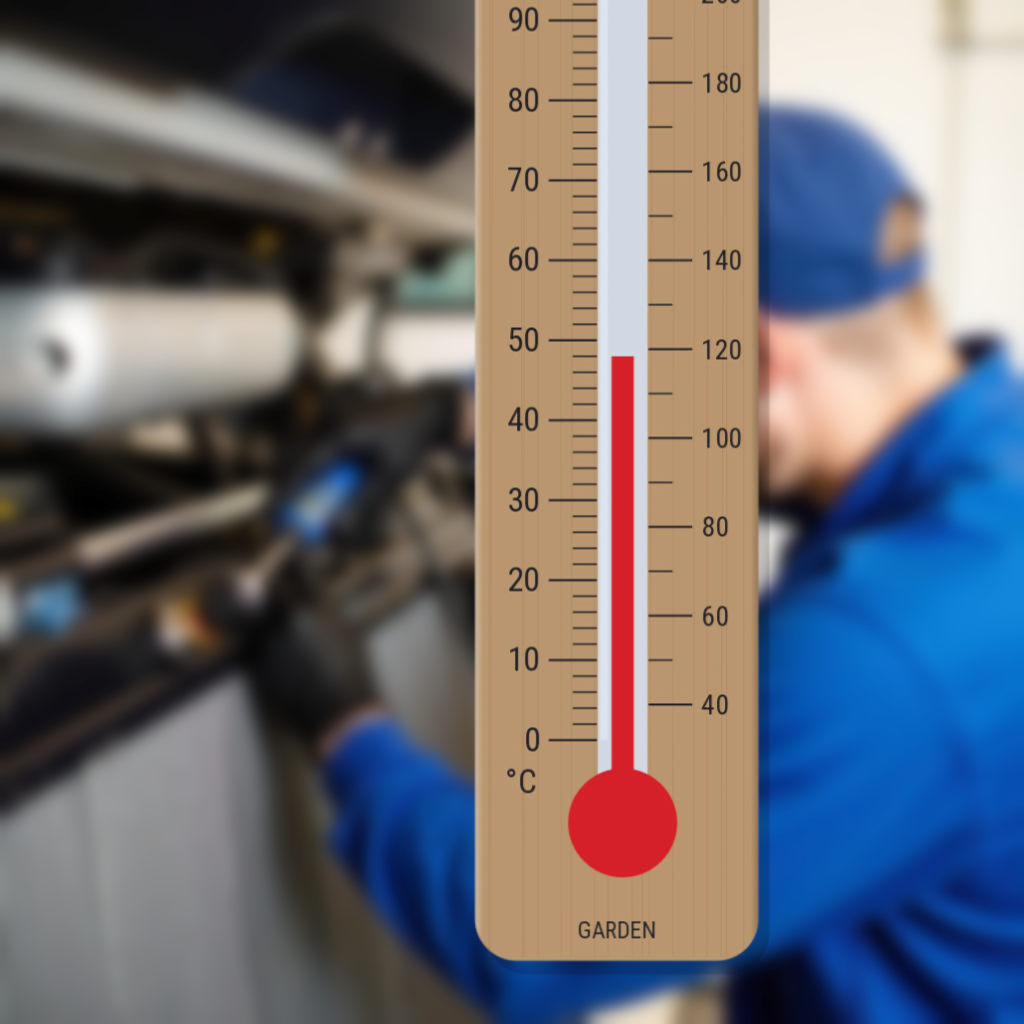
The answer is 48 °C
